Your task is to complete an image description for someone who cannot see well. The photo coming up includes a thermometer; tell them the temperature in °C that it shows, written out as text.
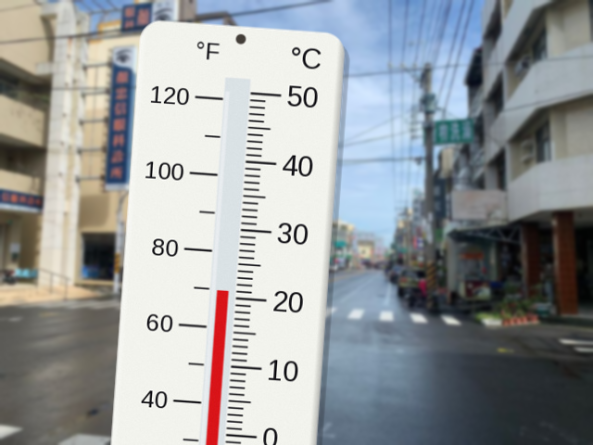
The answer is 21 °C
